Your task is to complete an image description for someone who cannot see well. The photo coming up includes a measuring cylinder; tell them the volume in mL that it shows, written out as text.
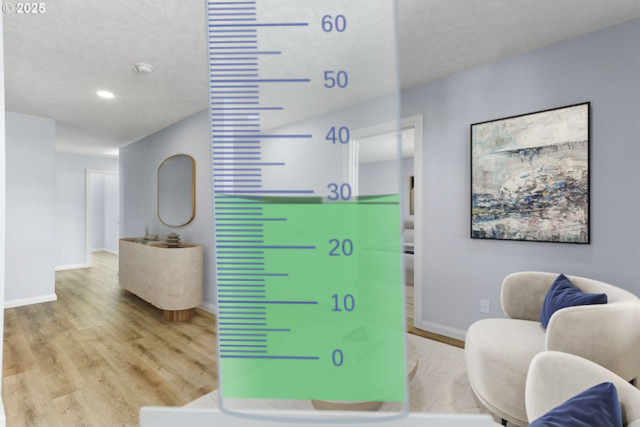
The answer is 28 mL
